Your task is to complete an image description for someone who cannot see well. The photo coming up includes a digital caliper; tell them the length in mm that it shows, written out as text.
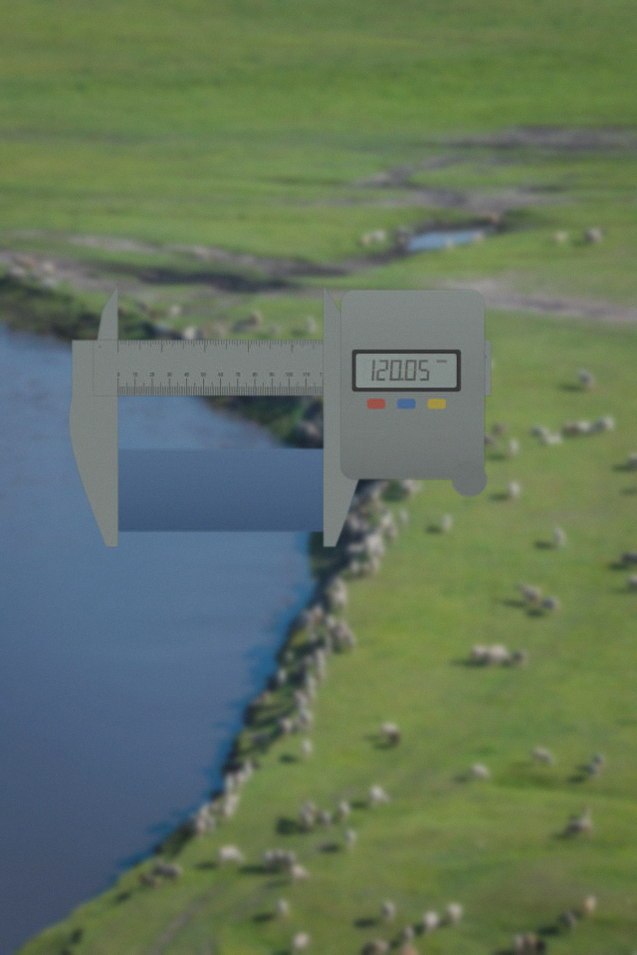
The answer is 120.05 mm
